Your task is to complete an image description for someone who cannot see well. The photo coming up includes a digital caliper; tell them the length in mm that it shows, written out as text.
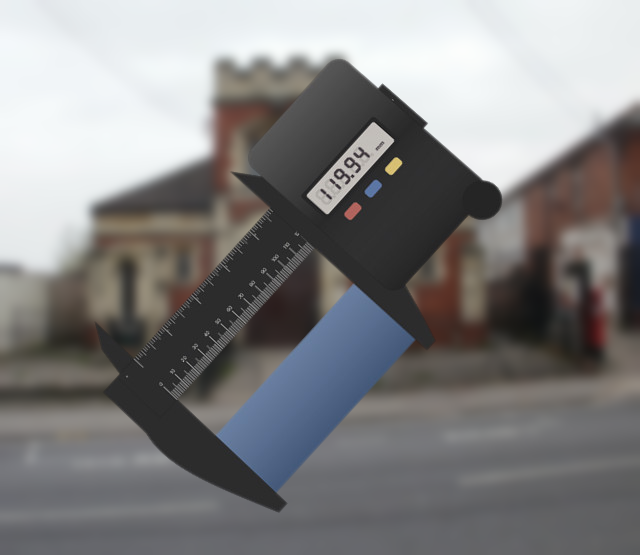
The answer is 119.94 mm
